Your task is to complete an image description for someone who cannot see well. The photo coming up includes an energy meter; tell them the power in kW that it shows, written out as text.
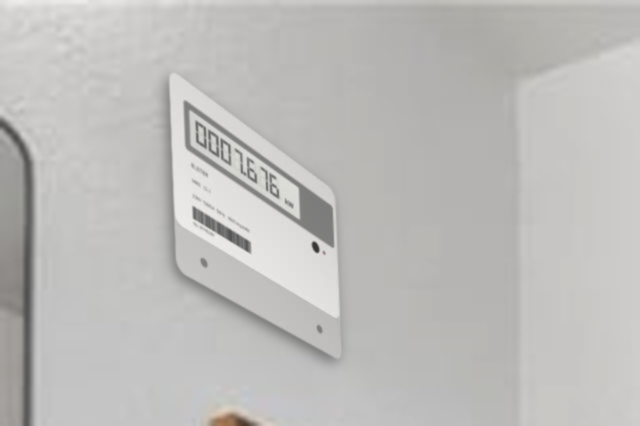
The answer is 7.676 kW
